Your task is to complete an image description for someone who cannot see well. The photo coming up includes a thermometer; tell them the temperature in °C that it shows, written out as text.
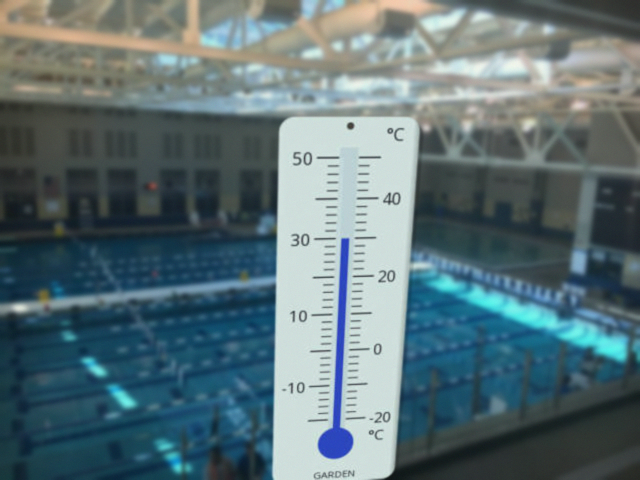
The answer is 30 °C
